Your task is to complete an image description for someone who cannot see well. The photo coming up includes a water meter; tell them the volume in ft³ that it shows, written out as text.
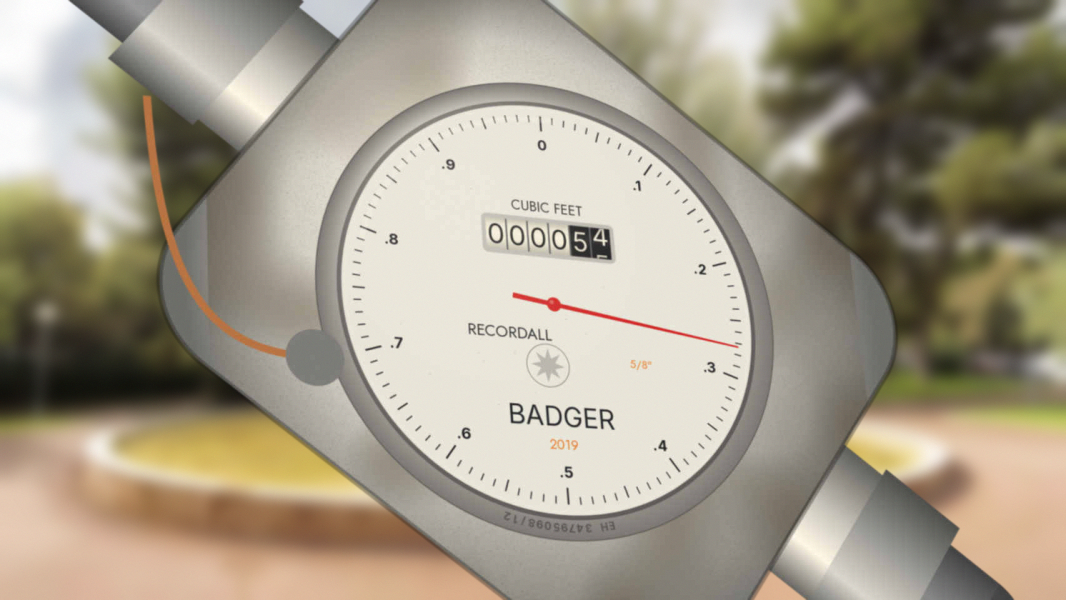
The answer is 54.27 ft³
